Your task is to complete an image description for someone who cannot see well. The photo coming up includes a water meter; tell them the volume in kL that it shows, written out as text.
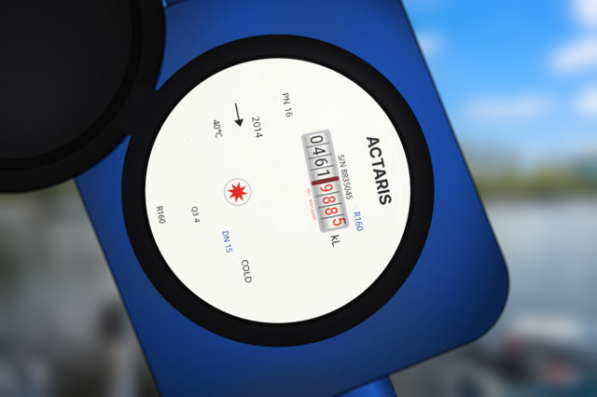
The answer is 461.9885 kL
